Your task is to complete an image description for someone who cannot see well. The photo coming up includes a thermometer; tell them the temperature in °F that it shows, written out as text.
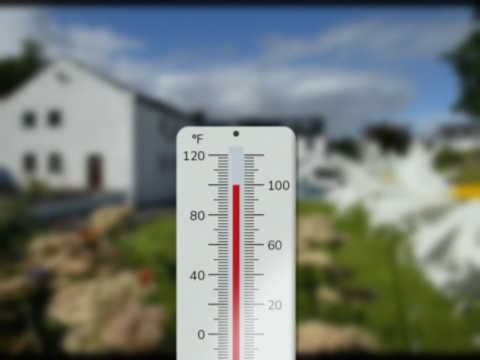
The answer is 100 °F
